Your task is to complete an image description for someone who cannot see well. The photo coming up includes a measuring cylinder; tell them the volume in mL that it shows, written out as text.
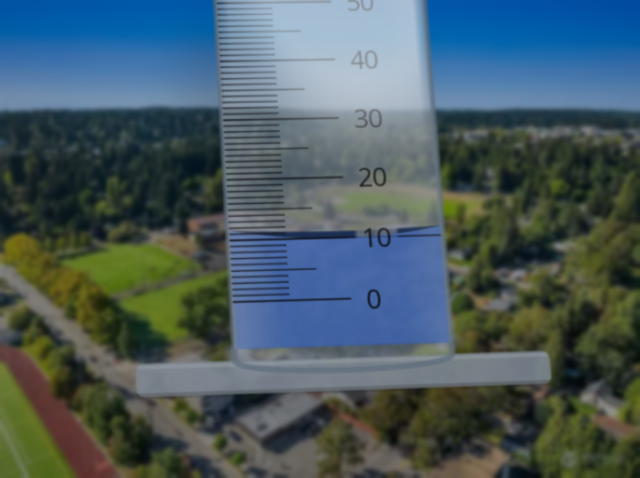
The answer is 10 mL
